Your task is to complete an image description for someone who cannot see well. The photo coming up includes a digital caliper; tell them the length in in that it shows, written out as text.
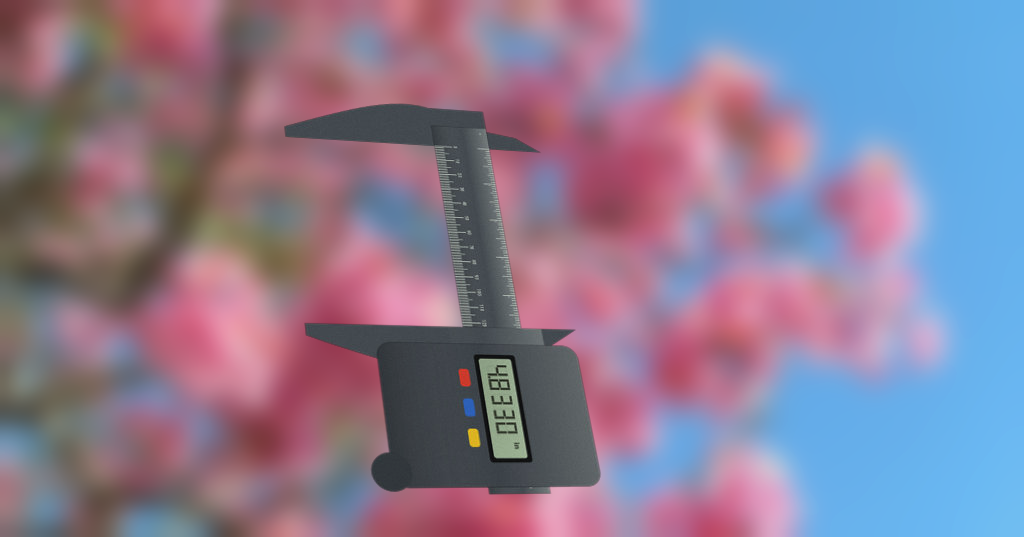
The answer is 4.8330 in
